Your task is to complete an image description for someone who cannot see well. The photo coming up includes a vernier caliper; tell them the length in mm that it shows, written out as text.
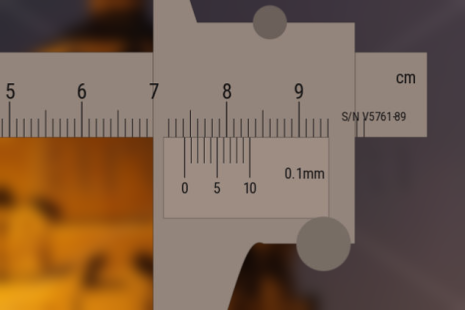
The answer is 74.2 mm
